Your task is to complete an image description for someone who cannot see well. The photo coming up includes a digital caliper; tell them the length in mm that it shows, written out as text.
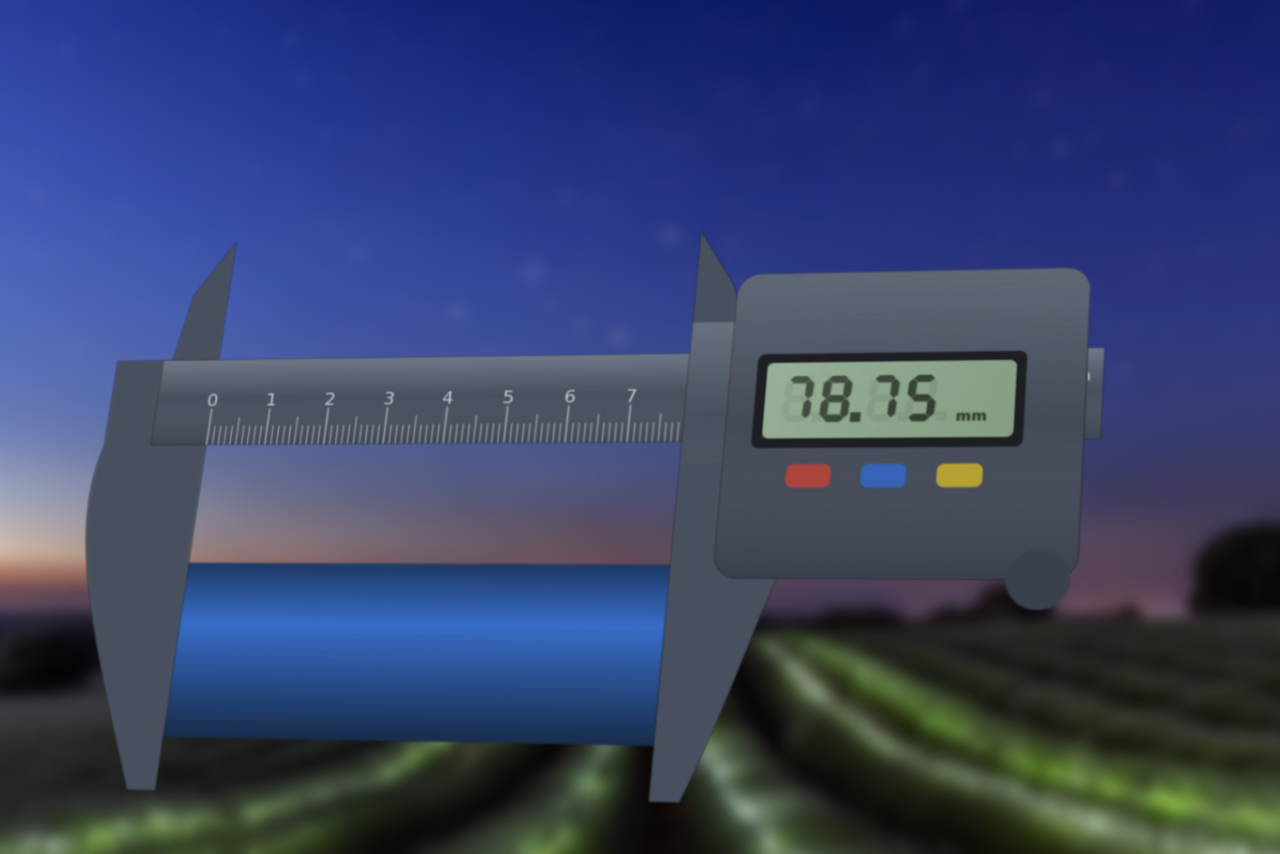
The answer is 78.75 mm
